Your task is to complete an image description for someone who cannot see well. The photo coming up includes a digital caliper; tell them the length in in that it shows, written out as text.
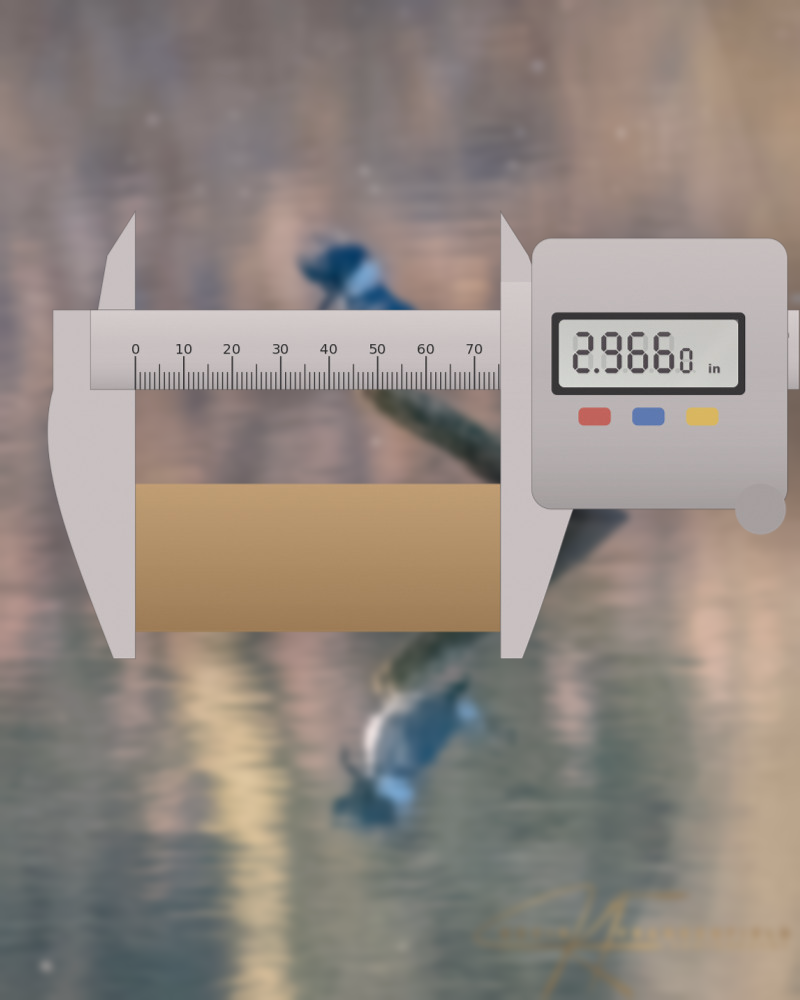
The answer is 2.9660 in
